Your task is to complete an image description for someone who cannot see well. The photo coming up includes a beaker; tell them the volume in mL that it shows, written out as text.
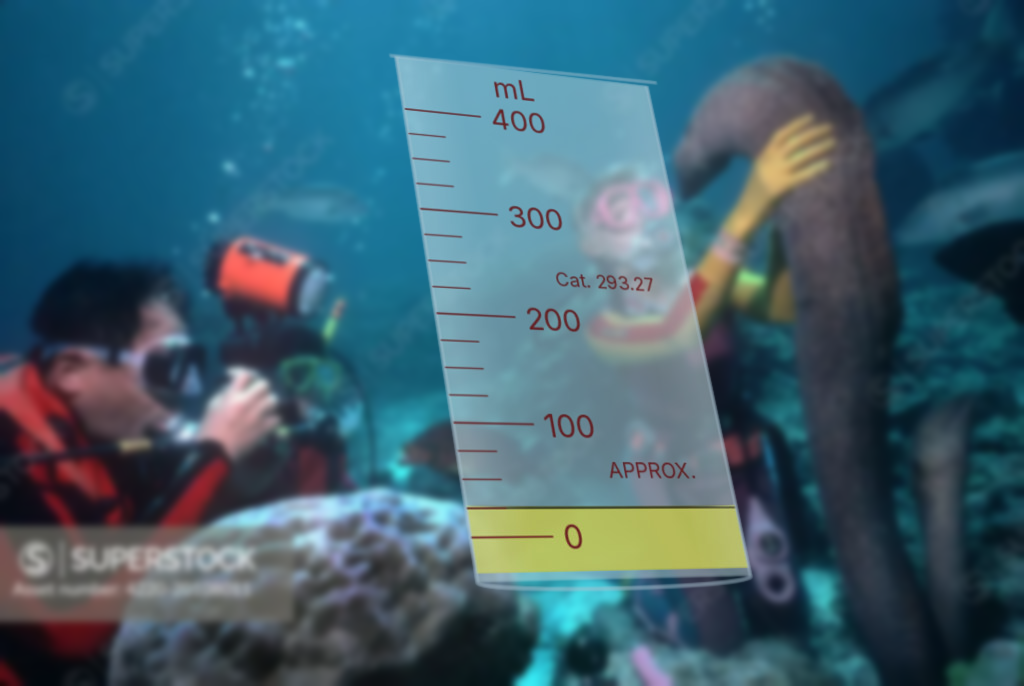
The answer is 25 mL
